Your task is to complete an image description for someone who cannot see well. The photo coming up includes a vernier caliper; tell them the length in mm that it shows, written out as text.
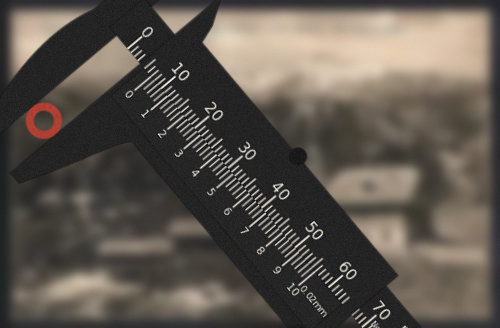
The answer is 7.0 mm
